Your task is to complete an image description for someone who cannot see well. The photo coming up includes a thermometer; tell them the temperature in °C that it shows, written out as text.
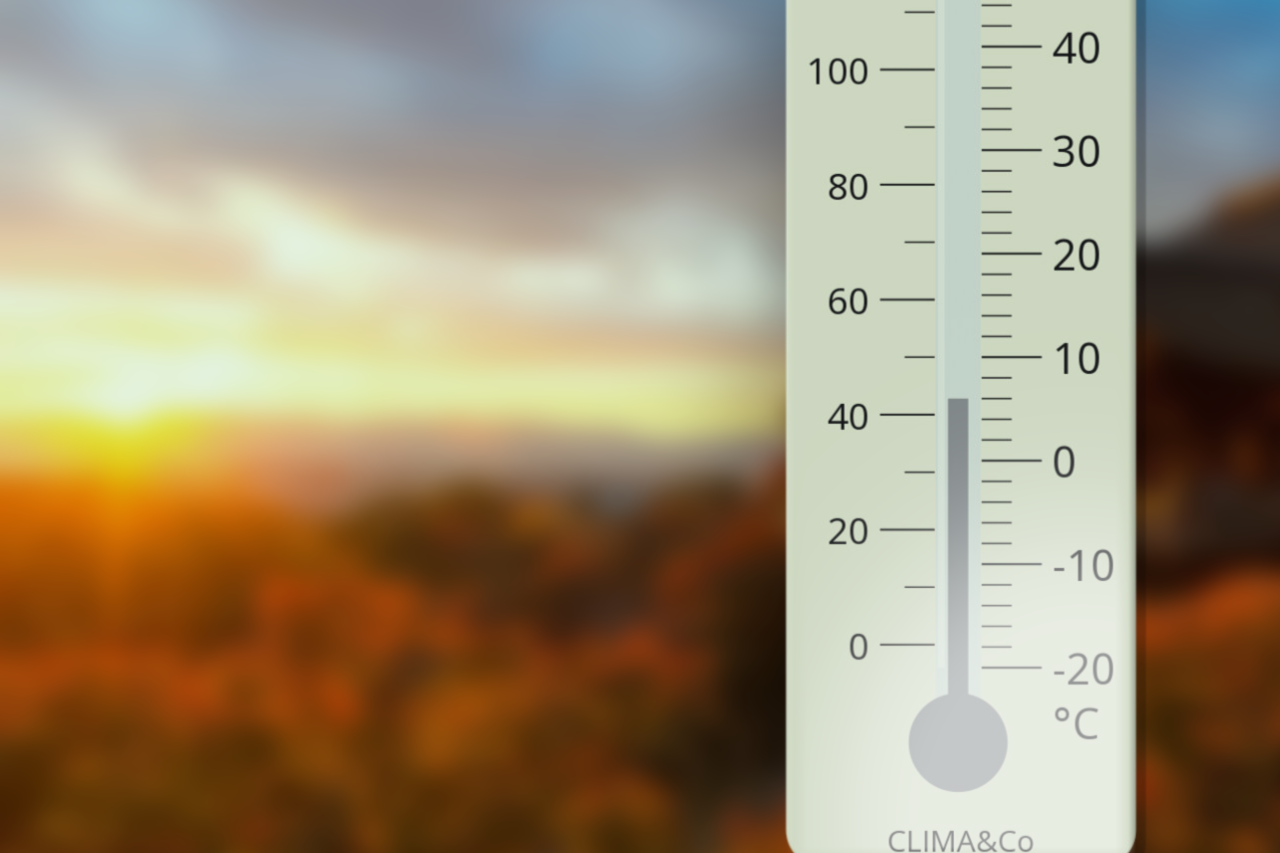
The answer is 6 °C
